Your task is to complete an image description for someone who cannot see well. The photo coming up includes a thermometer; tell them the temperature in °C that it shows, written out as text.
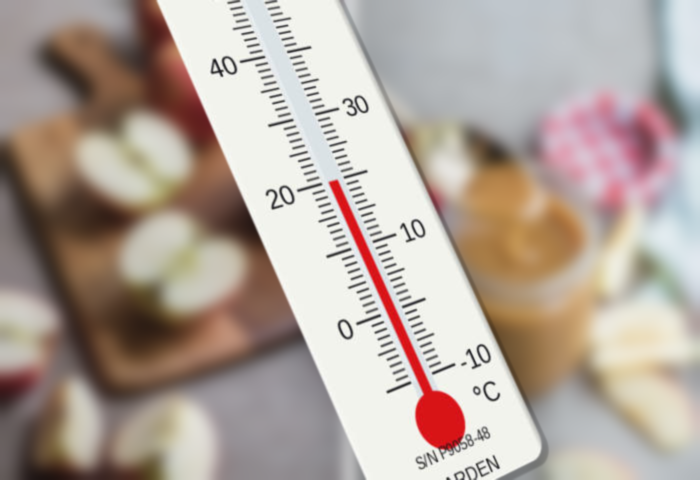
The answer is 20 °C
